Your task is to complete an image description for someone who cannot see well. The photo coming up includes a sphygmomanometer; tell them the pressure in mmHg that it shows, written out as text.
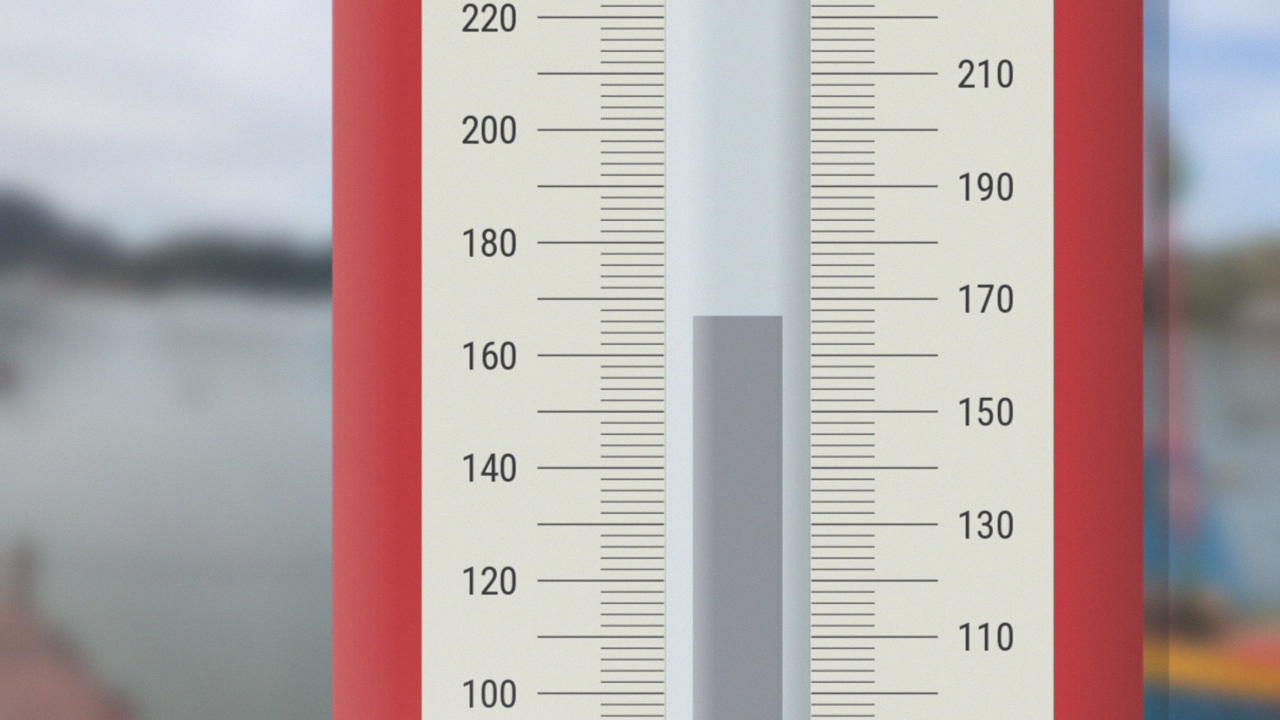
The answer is 167 mmHg
